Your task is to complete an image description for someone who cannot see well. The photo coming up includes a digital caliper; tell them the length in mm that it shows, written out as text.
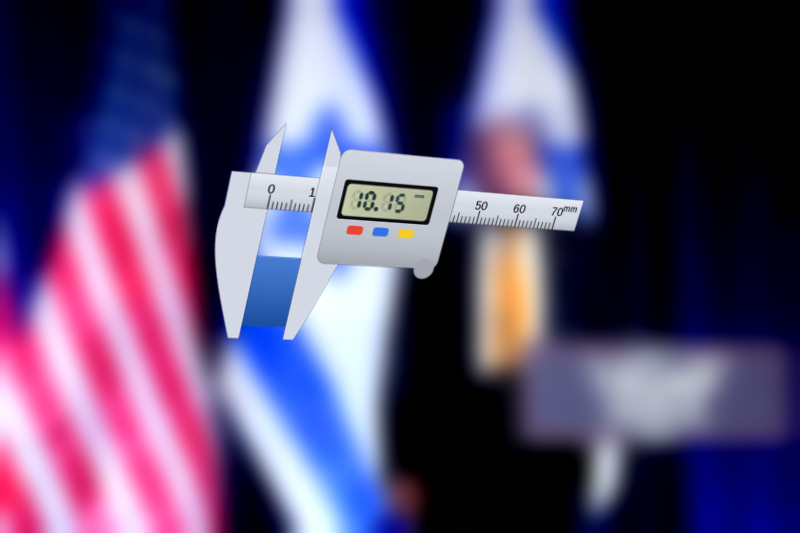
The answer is 10.15 mm
